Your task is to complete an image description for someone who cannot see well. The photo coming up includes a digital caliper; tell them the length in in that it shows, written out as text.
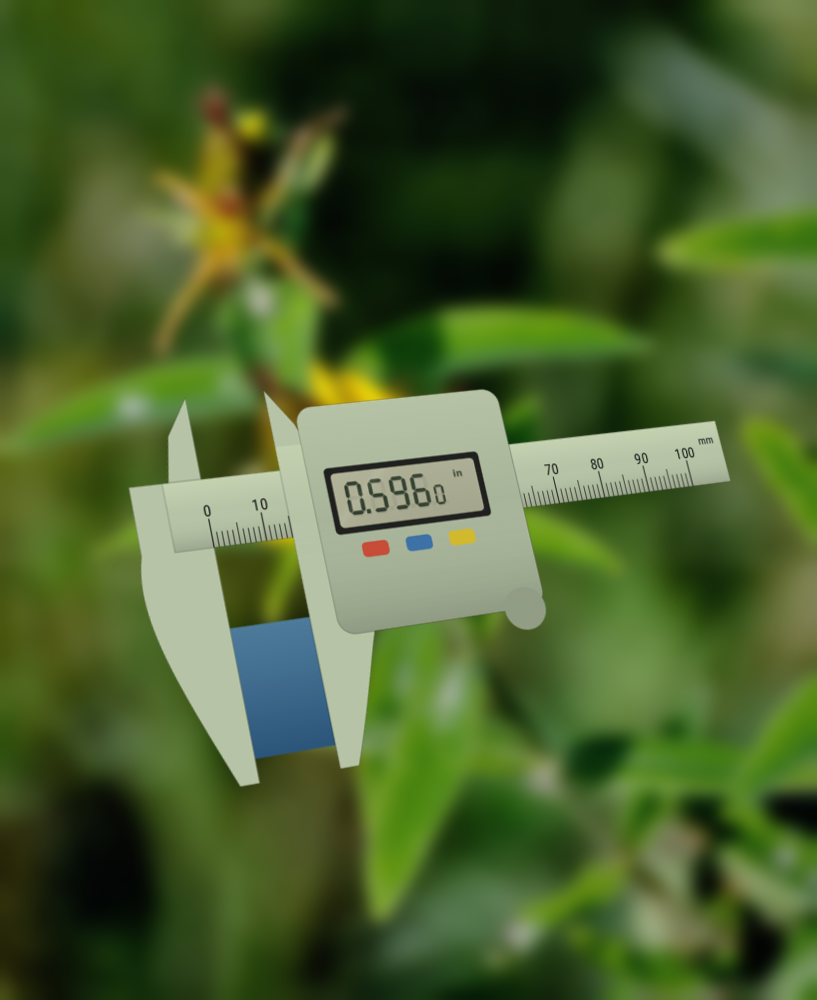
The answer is 0.5960 in
